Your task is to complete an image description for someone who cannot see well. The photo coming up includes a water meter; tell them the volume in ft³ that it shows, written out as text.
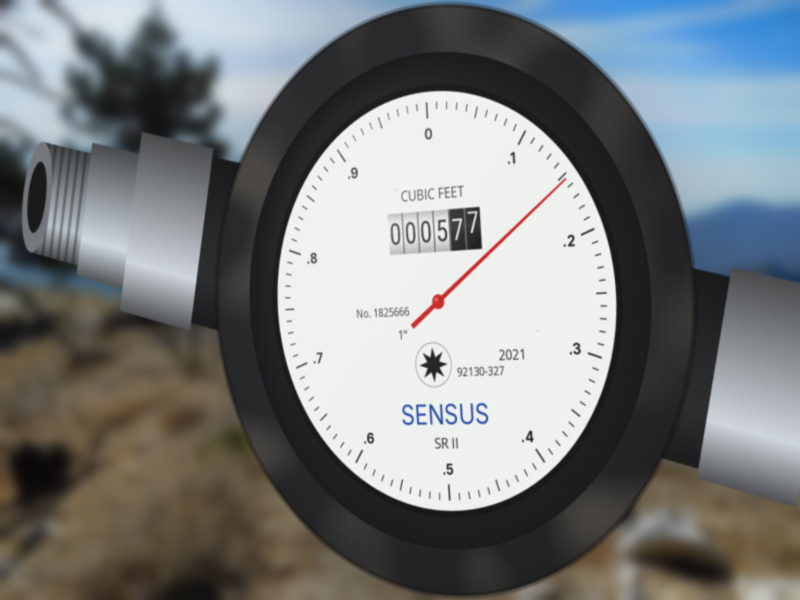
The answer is 577.15 ft³
